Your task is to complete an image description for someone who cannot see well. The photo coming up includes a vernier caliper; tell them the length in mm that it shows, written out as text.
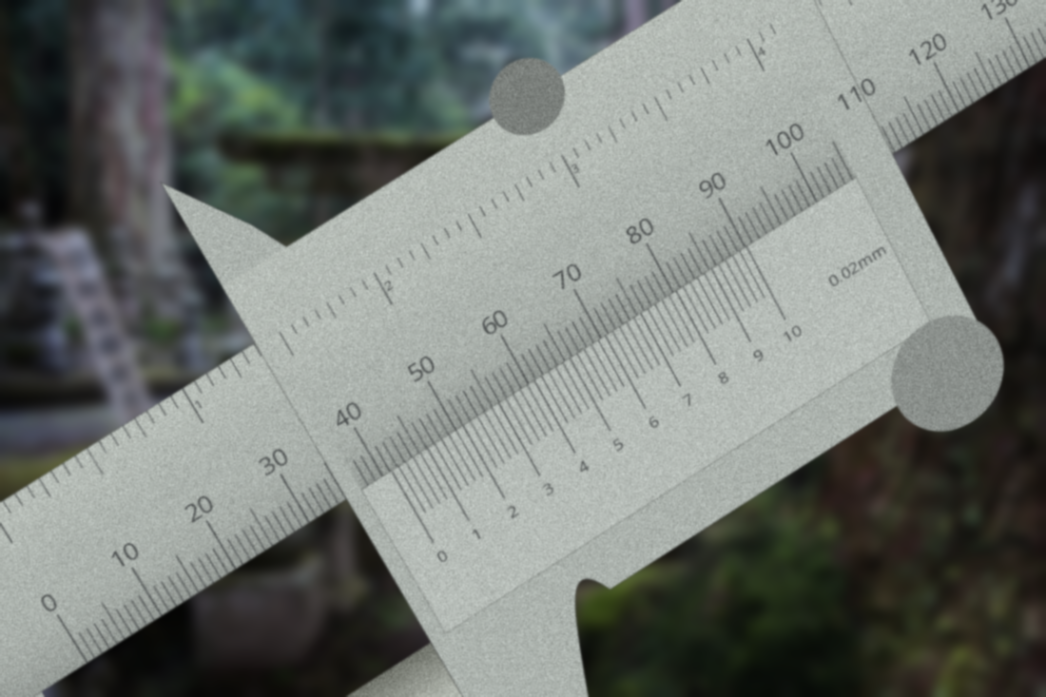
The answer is 41.2 mm
